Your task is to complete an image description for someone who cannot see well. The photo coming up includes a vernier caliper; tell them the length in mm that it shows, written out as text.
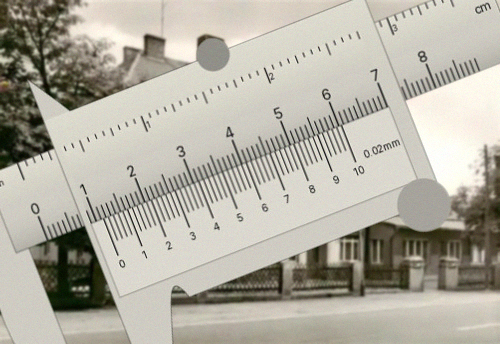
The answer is 11.5 mm
